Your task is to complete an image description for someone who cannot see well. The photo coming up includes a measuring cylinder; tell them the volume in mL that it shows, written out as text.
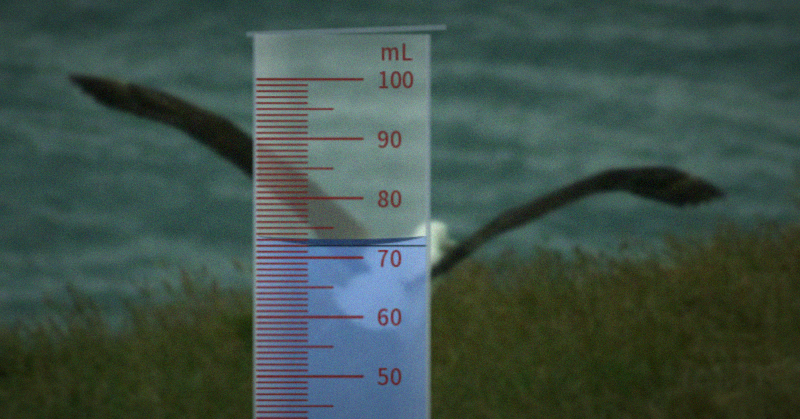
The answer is 72 mL
